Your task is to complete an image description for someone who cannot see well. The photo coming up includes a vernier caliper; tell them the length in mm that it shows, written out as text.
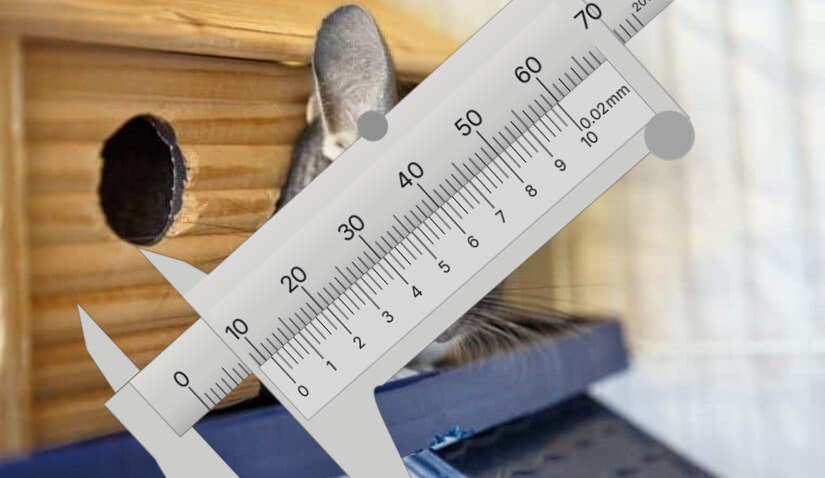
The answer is 10.8 mm
